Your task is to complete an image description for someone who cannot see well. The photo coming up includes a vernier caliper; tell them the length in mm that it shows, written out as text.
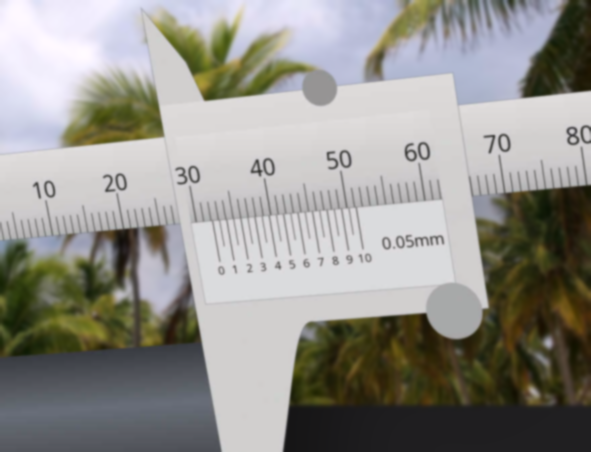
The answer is 32.2 mm
